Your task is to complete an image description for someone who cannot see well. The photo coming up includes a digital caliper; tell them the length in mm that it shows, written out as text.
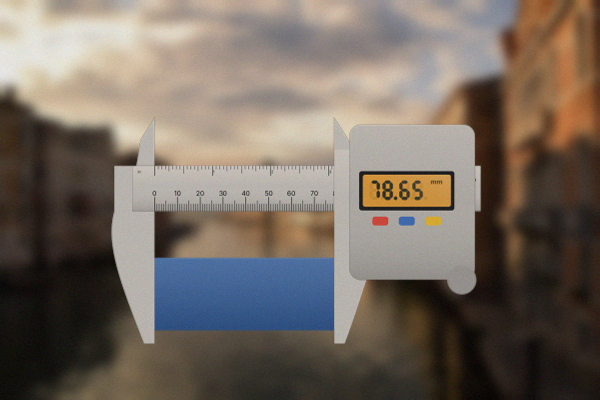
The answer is 78.65 mm
